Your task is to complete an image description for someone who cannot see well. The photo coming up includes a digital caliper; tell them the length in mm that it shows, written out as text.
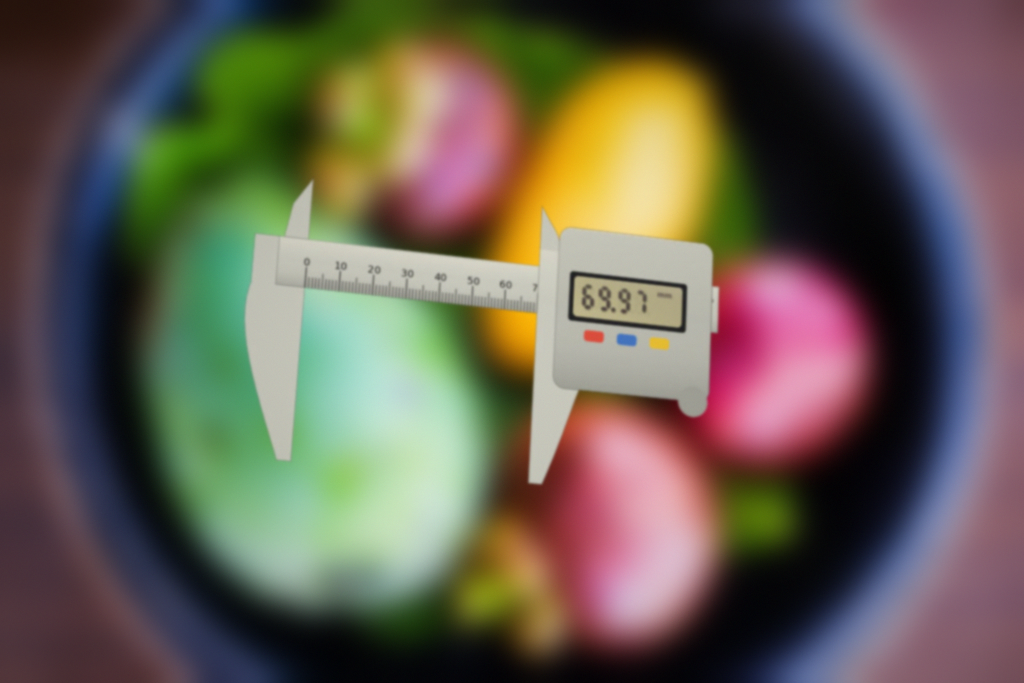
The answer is 69.97 mm
